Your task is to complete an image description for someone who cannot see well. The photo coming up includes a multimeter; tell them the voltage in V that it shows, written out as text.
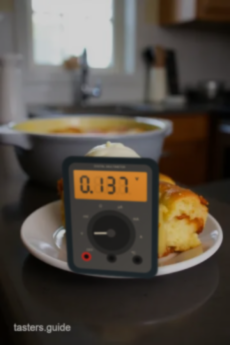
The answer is 0.137 V
